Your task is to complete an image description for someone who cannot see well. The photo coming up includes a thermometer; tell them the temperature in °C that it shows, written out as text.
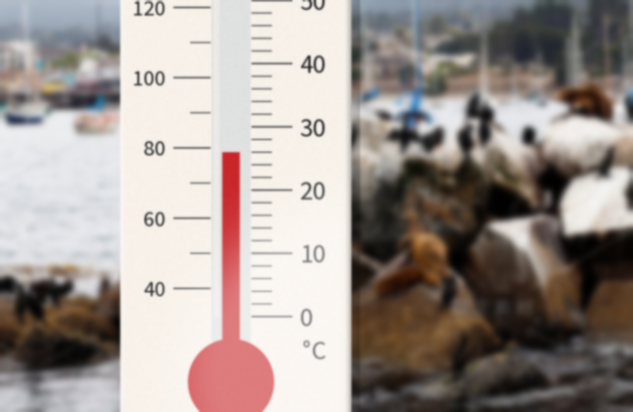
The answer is 26 °C
